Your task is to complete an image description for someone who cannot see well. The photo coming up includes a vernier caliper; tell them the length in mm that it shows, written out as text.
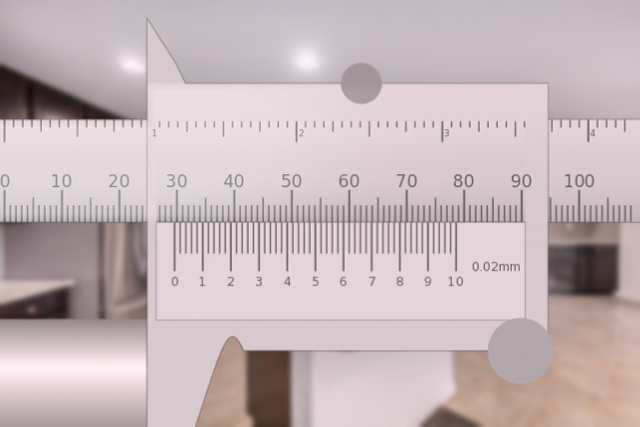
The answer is 29.6 mm
